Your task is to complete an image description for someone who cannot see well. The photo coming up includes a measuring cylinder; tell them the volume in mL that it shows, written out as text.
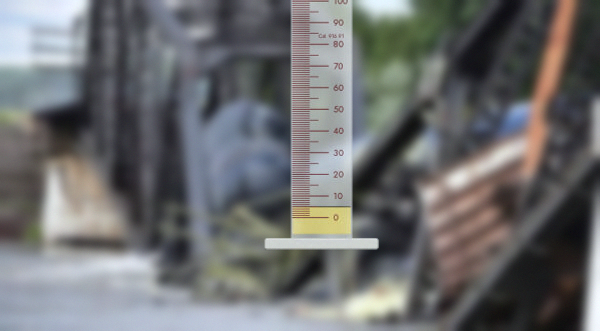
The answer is 5 mL
